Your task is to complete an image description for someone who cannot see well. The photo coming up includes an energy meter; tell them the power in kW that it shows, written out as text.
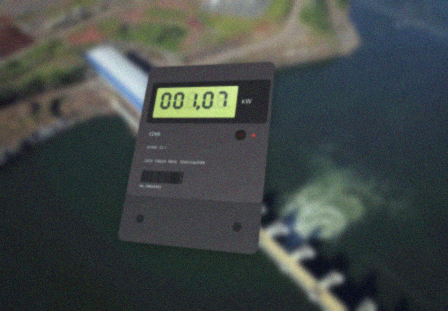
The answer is 1.07 kW
